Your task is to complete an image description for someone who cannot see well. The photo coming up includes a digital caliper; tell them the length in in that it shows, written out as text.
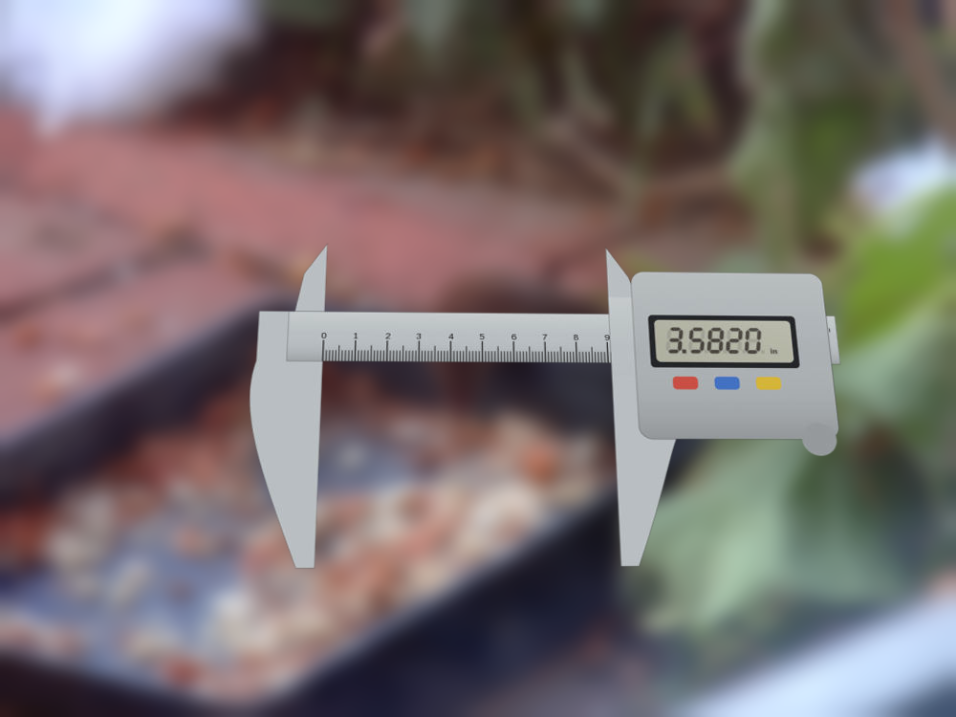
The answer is 3.5820 in
